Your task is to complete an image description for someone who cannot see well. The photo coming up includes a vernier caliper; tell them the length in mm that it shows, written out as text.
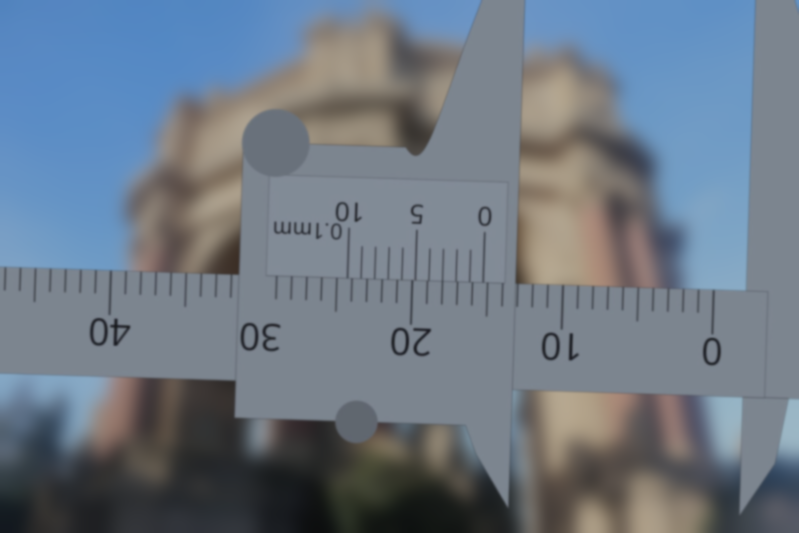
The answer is 15.3 mm
